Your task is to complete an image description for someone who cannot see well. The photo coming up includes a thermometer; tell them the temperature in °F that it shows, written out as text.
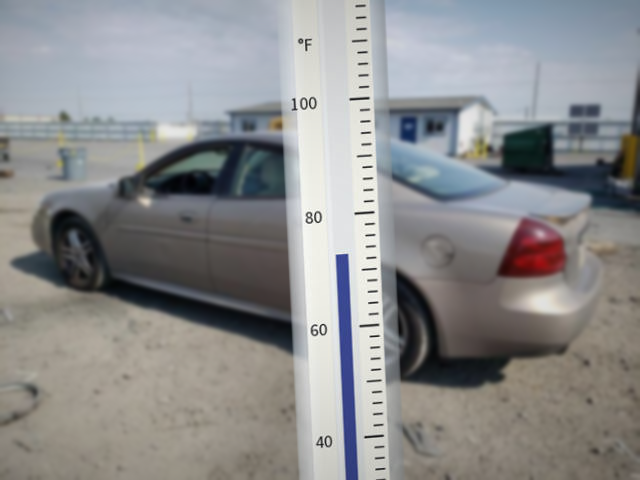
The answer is 73 °F
